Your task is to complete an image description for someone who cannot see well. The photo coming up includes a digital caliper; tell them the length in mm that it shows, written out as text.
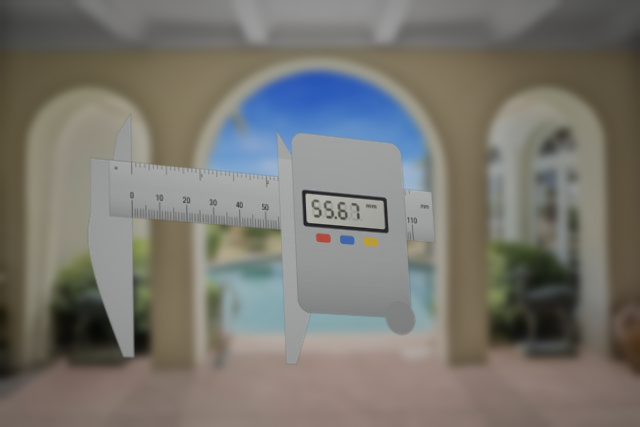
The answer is 55.67 mm
